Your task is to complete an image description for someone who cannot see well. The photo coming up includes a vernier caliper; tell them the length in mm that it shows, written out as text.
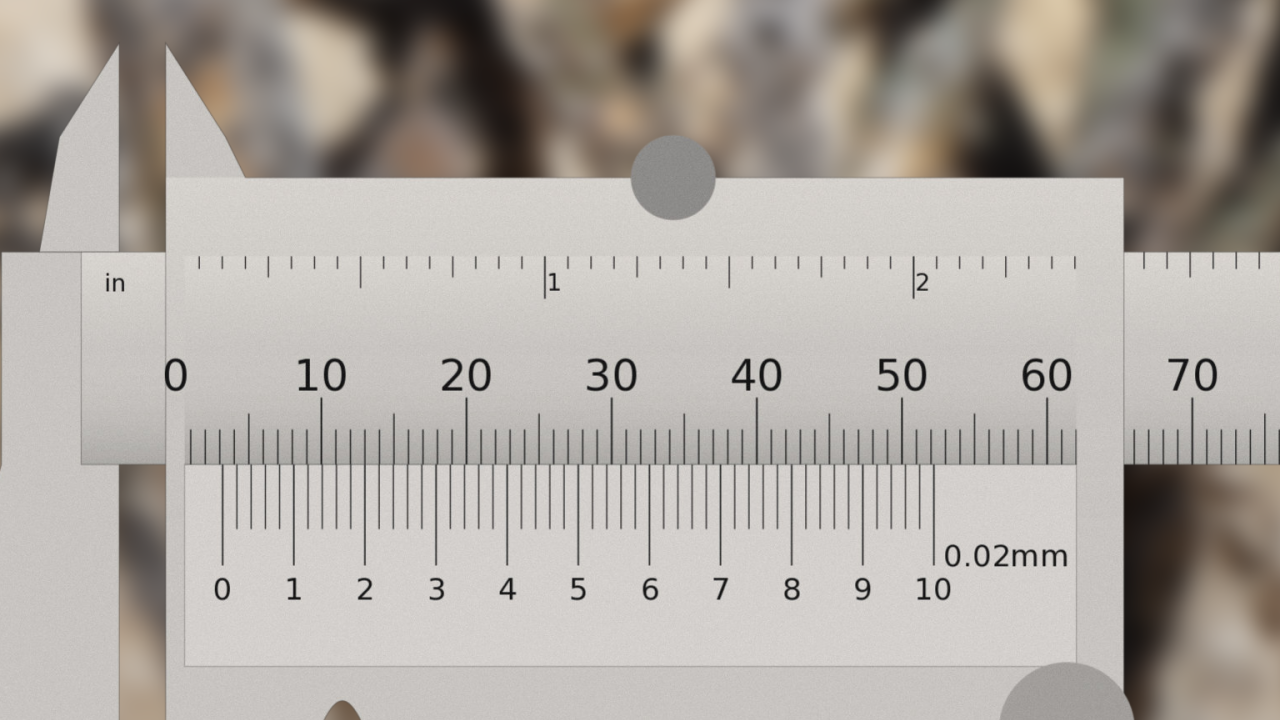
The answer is 3.2 mm
